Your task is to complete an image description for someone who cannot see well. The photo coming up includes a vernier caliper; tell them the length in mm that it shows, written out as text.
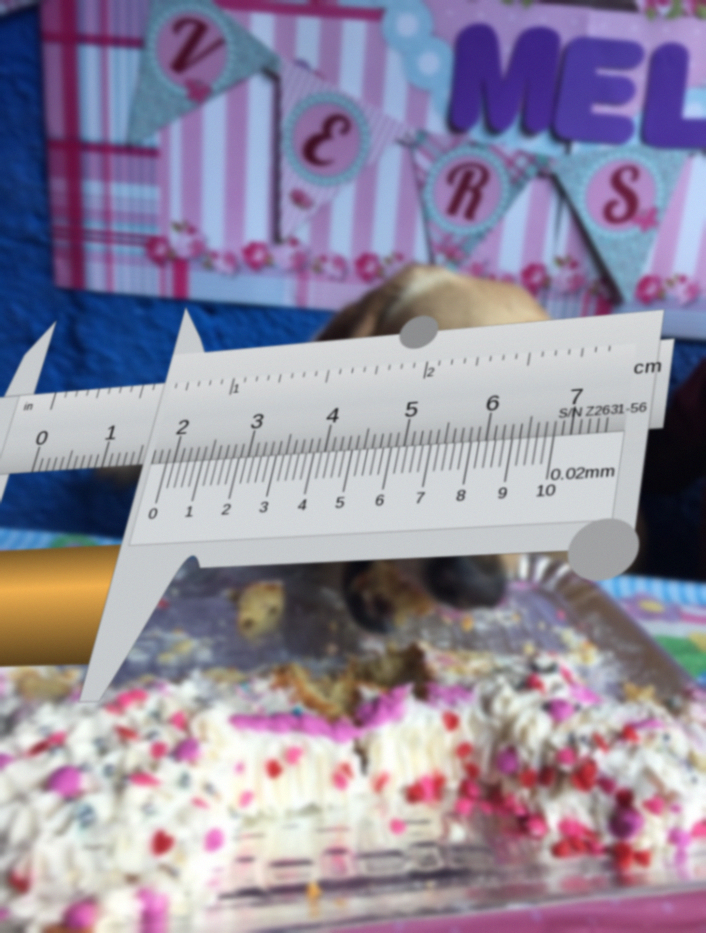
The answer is 19.0 mm
